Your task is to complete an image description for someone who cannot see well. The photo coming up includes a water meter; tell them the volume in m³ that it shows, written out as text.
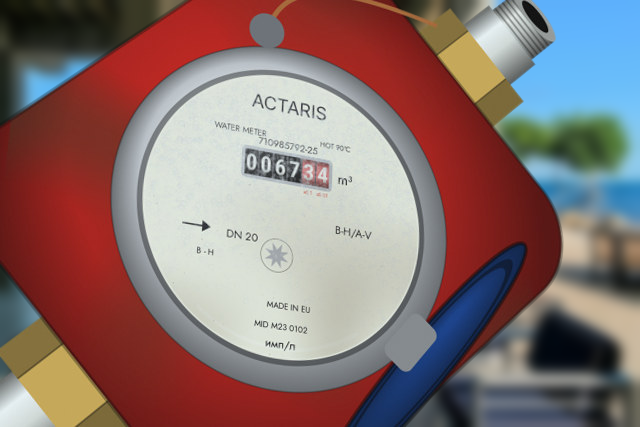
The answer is 67.34 m³
